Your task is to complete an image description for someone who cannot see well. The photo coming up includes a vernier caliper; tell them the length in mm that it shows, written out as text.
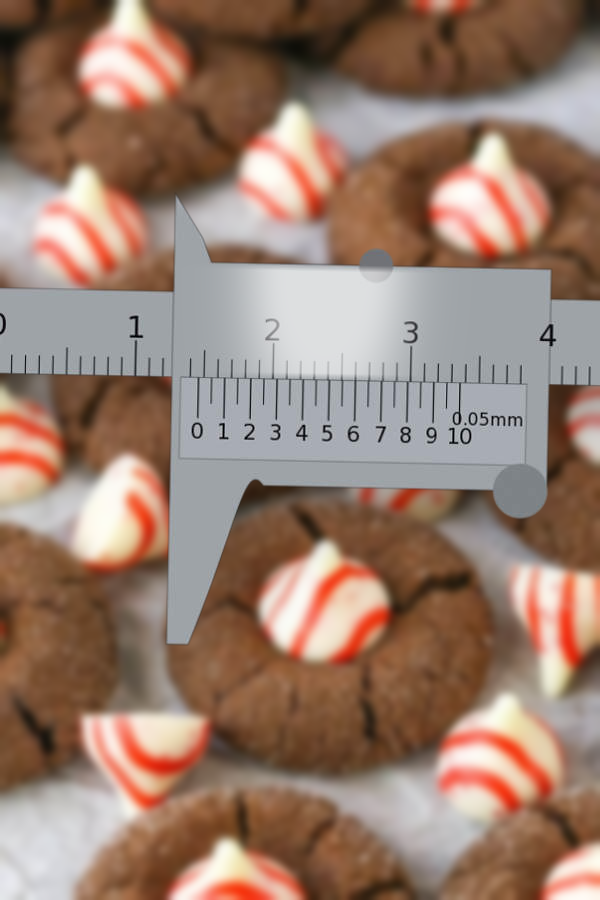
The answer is 14.6 mm
